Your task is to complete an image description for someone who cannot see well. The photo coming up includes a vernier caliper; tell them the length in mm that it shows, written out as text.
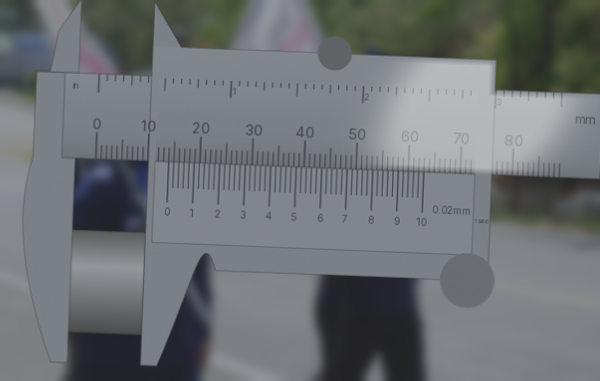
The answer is 14.0 mm
